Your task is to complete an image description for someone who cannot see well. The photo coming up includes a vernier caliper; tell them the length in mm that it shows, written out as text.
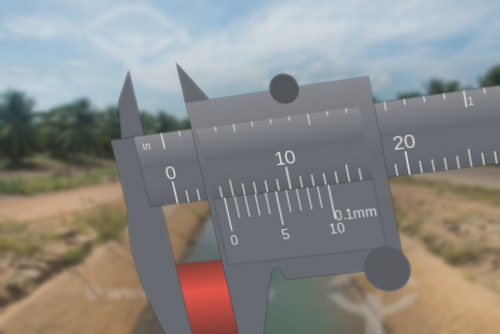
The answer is 4.2 mm
